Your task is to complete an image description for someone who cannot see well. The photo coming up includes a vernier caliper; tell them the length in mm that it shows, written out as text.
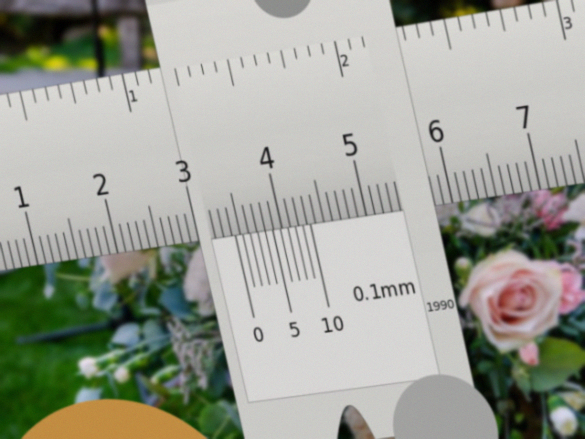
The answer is 34.4 mm
